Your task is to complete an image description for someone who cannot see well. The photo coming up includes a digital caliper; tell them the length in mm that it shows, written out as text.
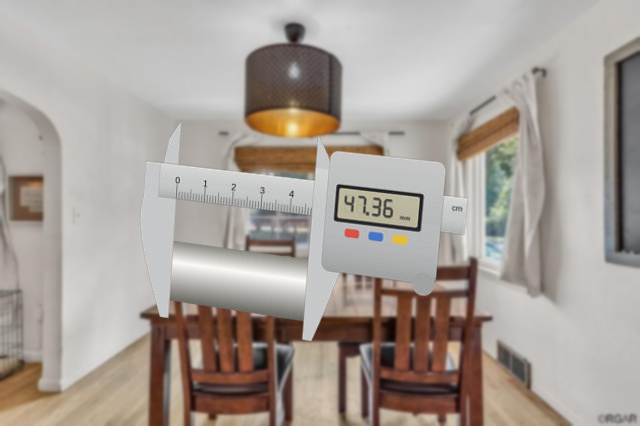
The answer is 47.36 mm
